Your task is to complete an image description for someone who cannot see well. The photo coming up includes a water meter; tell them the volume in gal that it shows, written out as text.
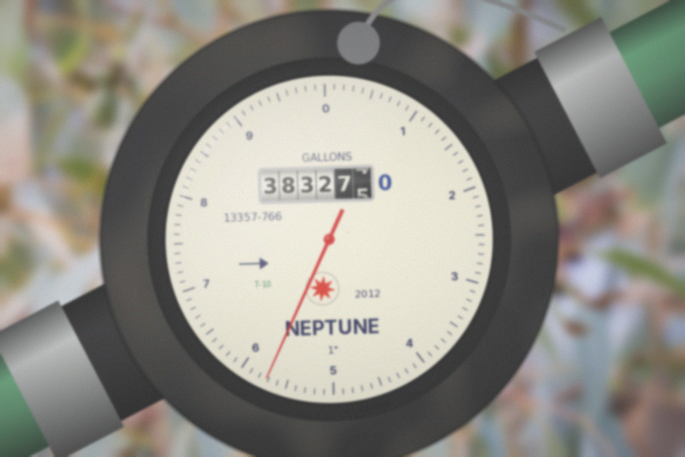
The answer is 3832745.7 gal
